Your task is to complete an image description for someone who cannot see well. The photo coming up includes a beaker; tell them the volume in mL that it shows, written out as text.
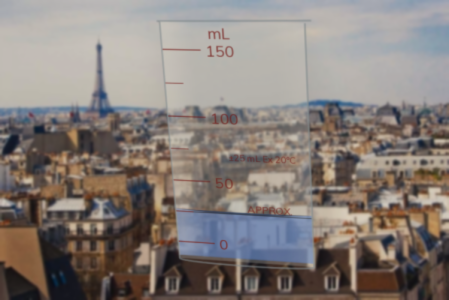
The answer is 25 mL
